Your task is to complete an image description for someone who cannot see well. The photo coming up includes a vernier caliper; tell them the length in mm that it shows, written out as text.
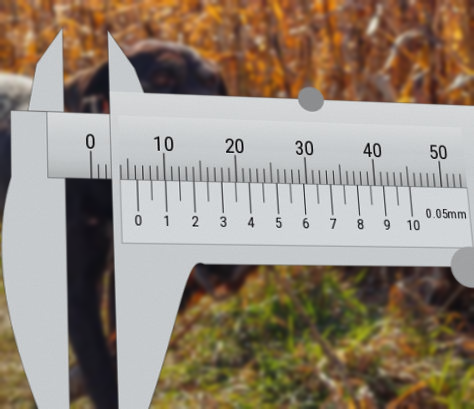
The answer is 6.2 mm
